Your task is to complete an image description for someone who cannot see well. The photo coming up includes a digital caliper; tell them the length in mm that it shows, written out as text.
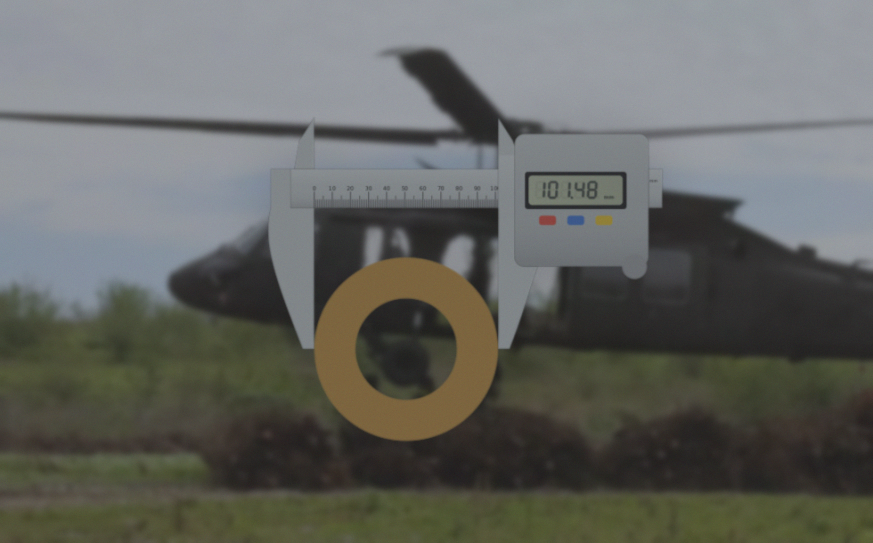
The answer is 101.48 mm
